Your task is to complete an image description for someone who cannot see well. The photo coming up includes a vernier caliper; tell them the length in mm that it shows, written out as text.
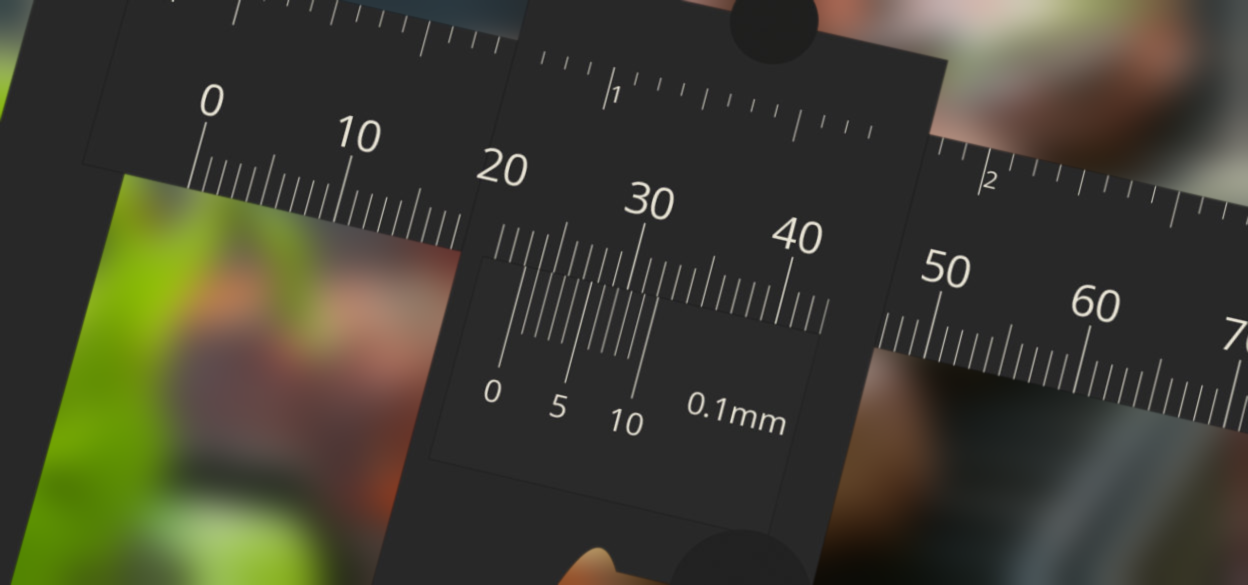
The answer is 23.1 mm
